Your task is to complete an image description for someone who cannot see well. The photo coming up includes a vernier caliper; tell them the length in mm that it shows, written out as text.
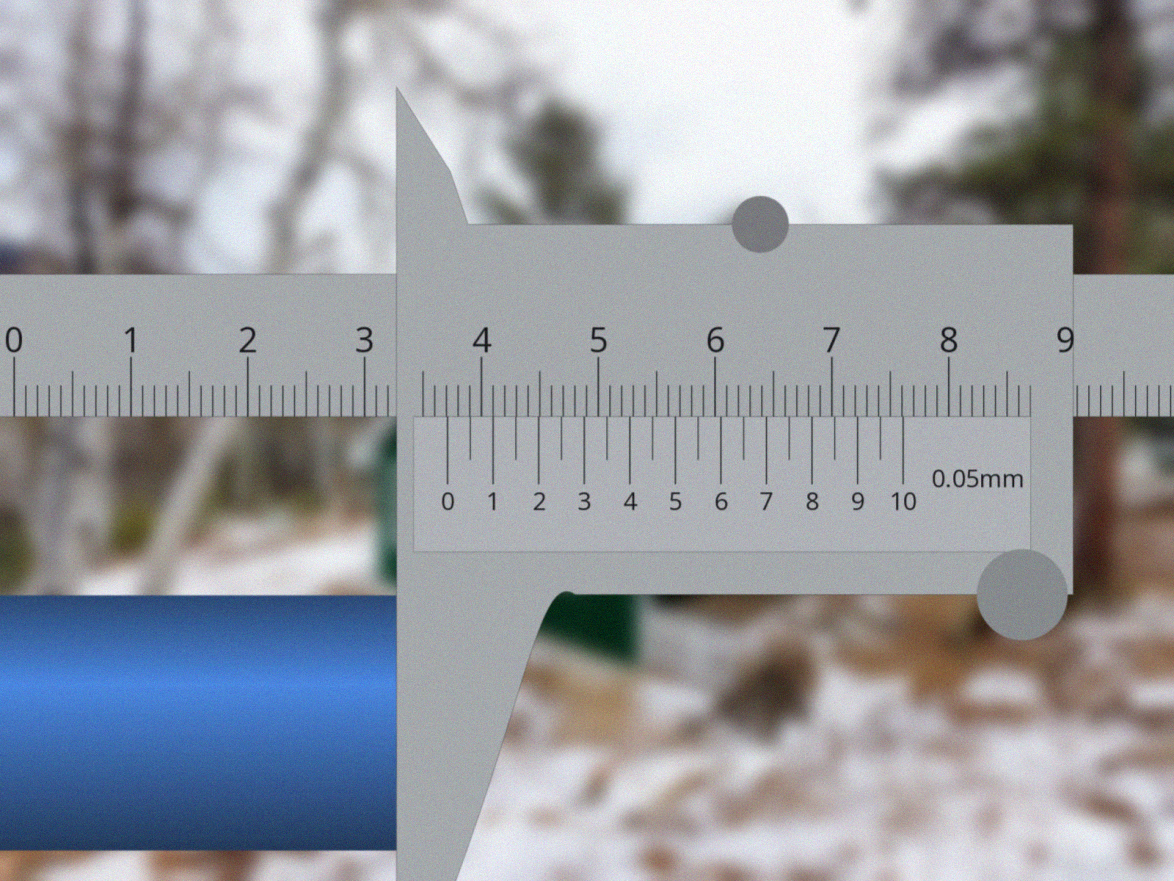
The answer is 37.1 mm
